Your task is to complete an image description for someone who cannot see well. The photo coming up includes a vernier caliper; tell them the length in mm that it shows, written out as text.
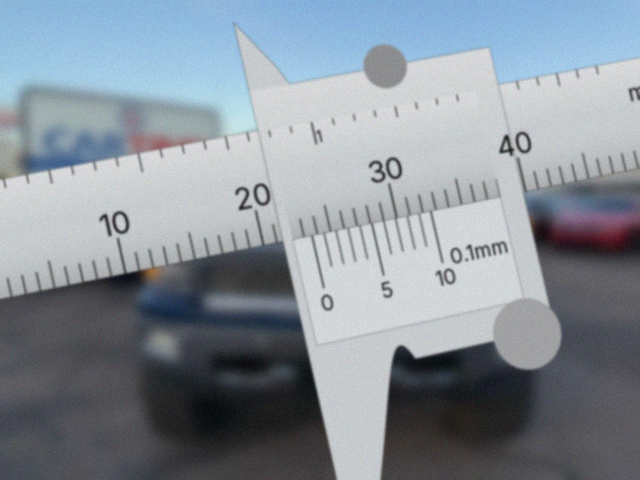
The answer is 23.6 mm
